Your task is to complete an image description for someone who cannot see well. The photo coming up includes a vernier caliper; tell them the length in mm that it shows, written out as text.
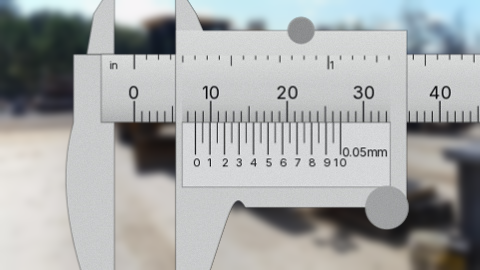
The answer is 8.0 mm
